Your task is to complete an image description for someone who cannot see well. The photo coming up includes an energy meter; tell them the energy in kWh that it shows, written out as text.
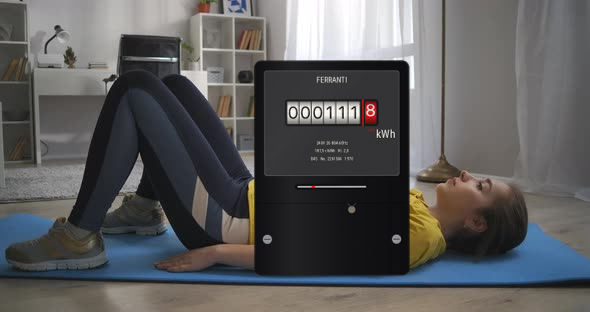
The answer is 111.8 kWh
